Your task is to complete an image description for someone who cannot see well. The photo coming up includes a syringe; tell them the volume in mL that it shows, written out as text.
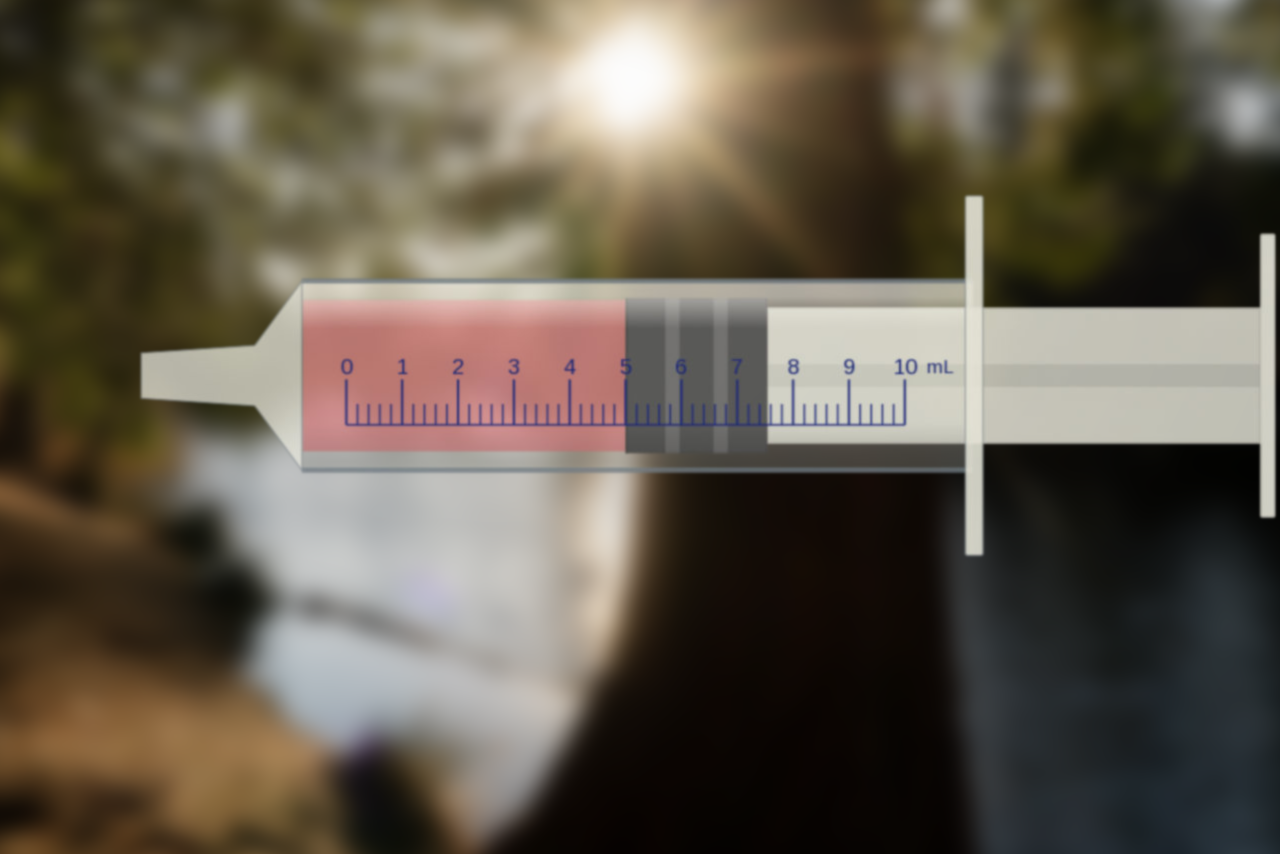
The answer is 5 mL
